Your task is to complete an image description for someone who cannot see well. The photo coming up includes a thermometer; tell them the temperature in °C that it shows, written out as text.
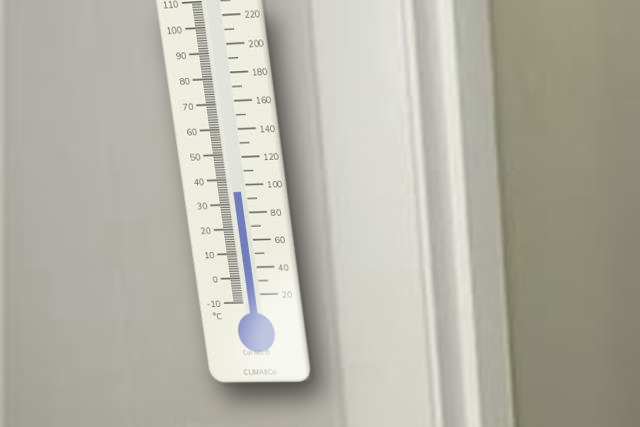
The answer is 35 °C
